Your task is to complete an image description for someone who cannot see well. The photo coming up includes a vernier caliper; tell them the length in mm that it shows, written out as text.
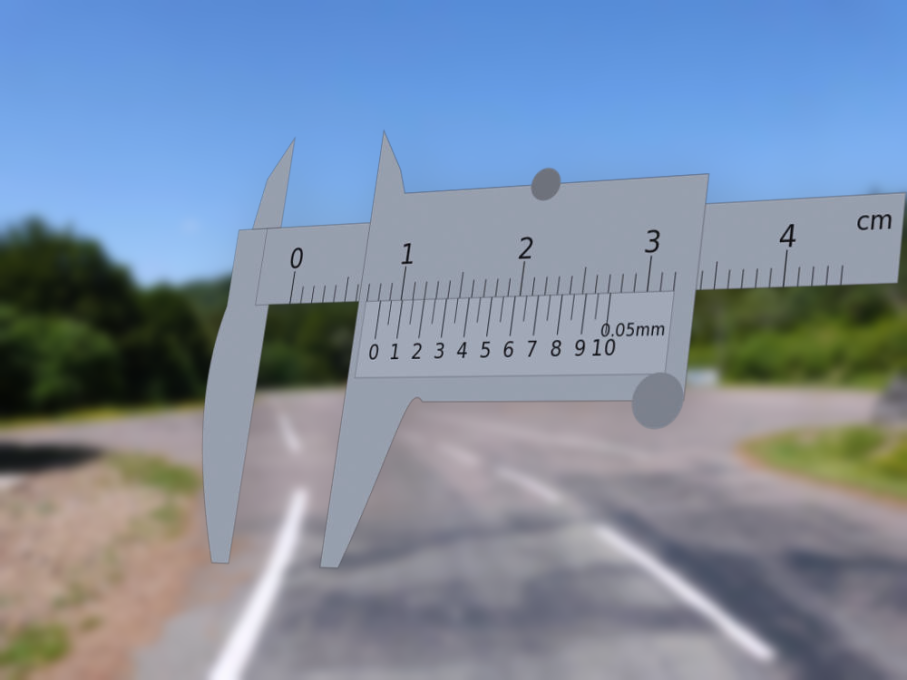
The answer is 8.2 mm
